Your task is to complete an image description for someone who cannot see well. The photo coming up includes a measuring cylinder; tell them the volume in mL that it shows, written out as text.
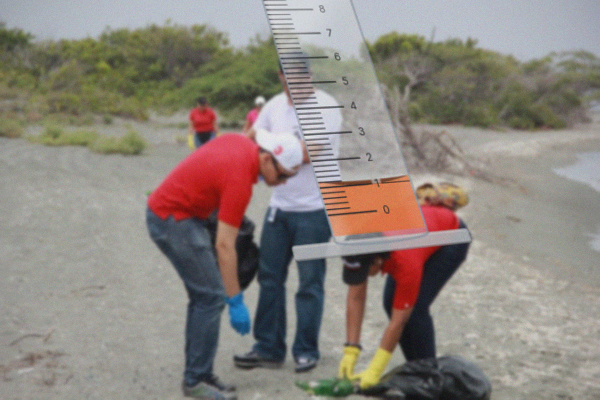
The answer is 1 mL
